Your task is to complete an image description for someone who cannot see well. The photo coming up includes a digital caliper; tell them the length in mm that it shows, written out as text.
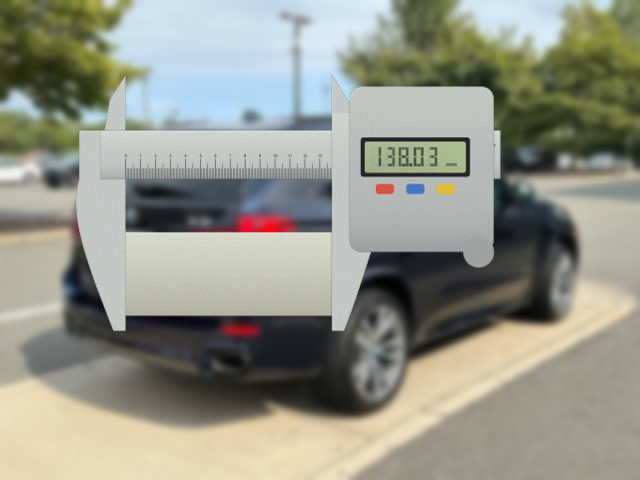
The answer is 138.03 mm
